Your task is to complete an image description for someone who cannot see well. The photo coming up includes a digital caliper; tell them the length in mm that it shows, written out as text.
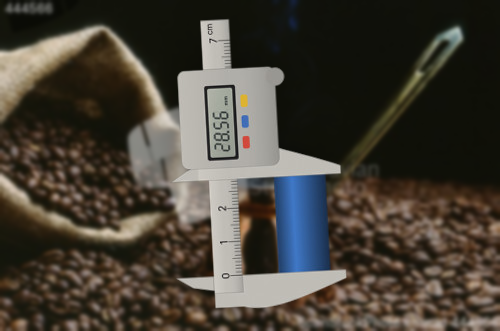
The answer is 28.56 mm
